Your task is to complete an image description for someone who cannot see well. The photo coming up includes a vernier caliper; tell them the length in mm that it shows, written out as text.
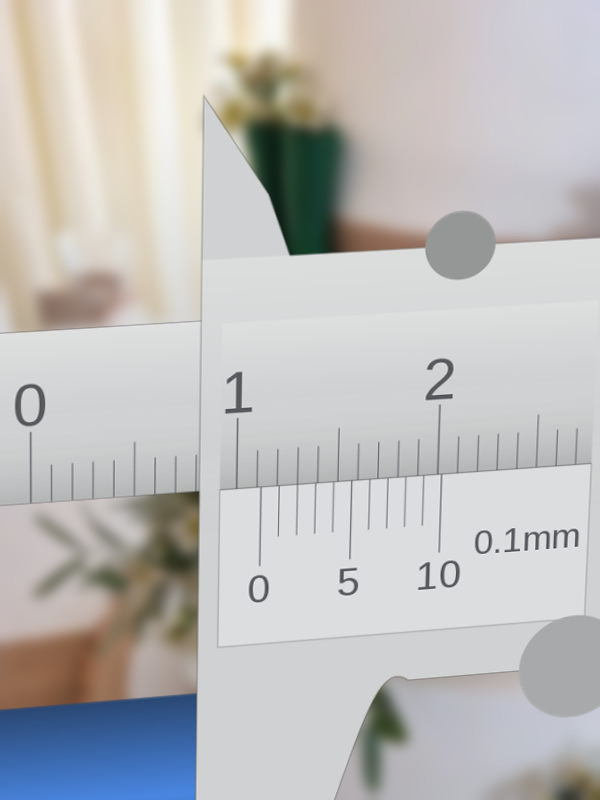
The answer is 11.2 mm
